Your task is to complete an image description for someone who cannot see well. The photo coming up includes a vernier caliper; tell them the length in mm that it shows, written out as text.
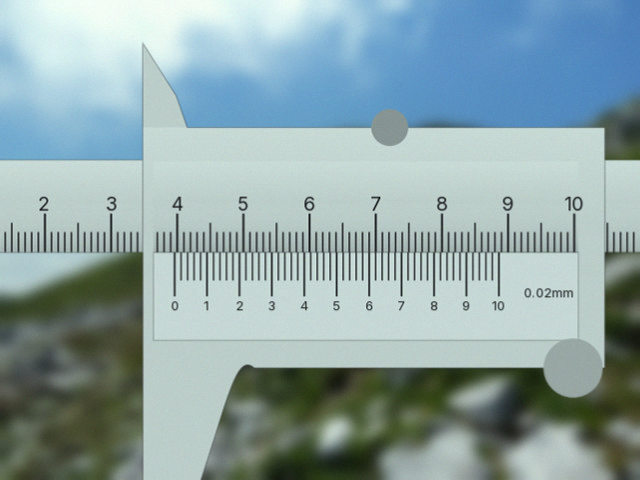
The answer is 39.6 mm
